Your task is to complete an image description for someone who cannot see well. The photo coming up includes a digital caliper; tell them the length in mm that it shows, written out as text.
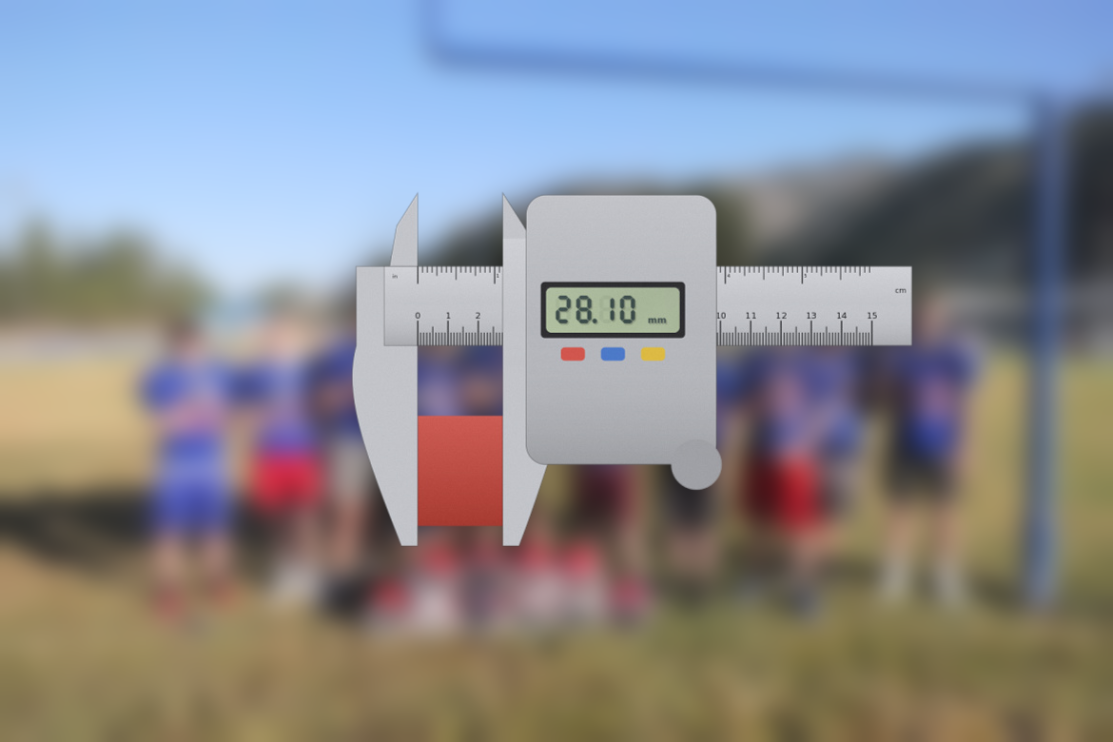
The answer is 28.10 mm
